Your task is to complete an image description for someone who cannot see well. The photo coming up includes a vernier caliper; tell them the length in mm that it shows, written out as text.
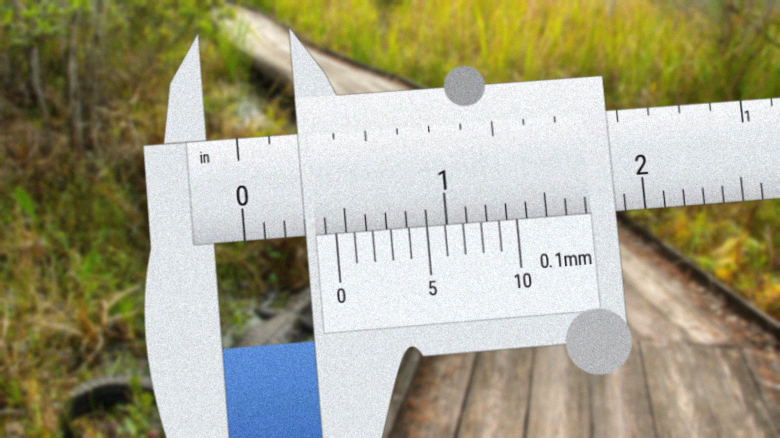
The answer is 4.5 mm
